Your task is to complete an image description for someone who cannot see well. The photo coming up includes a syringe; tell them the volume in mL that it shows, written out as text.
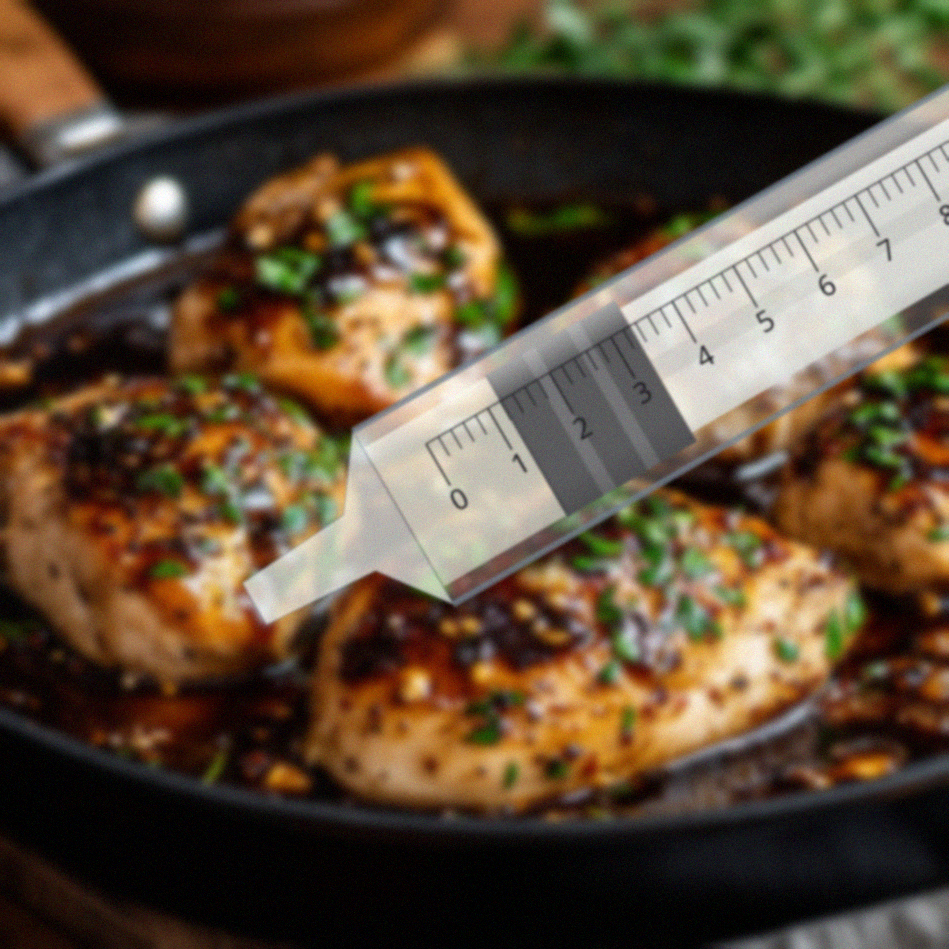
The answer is 1.2 mL
